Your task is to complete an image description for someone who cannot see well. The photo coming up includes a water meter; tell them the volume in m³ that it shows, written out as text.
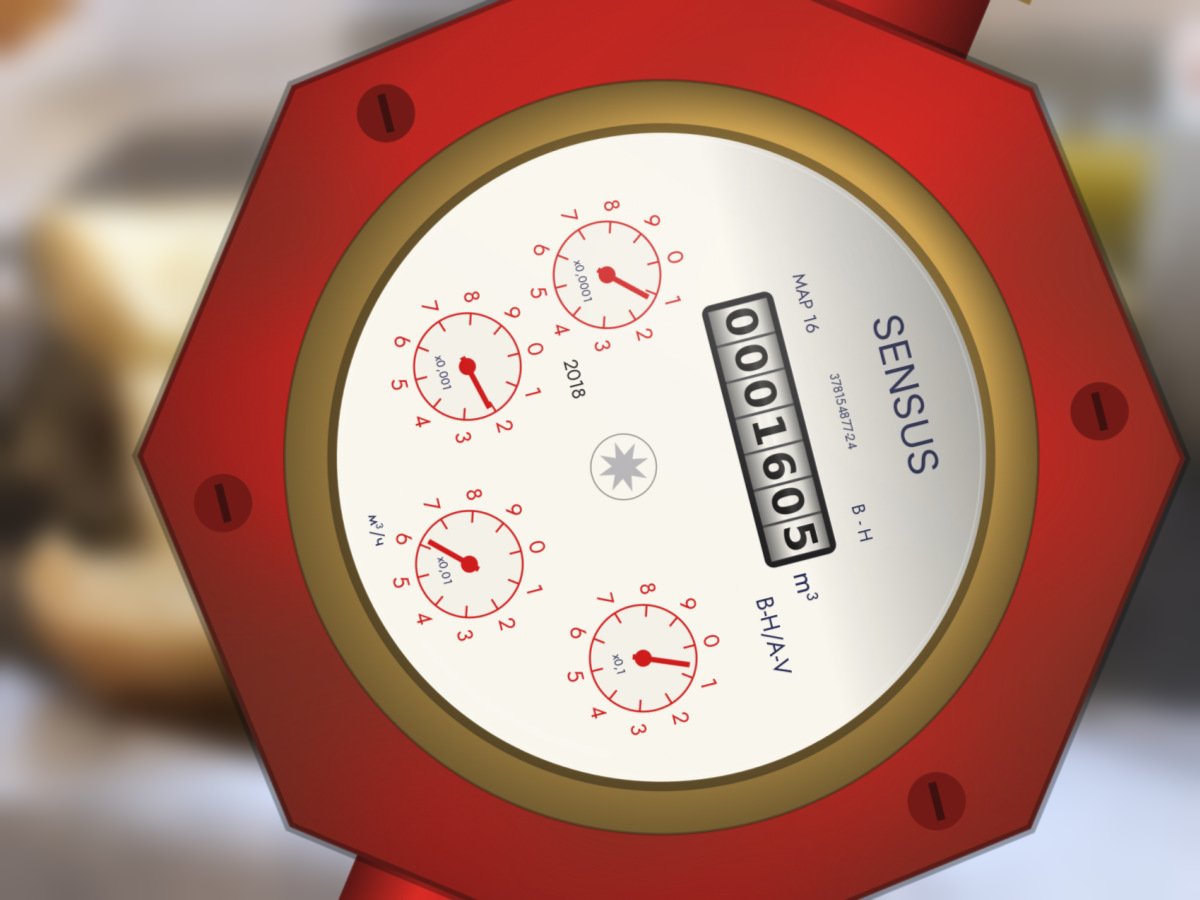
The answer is 1605.0621 m³
